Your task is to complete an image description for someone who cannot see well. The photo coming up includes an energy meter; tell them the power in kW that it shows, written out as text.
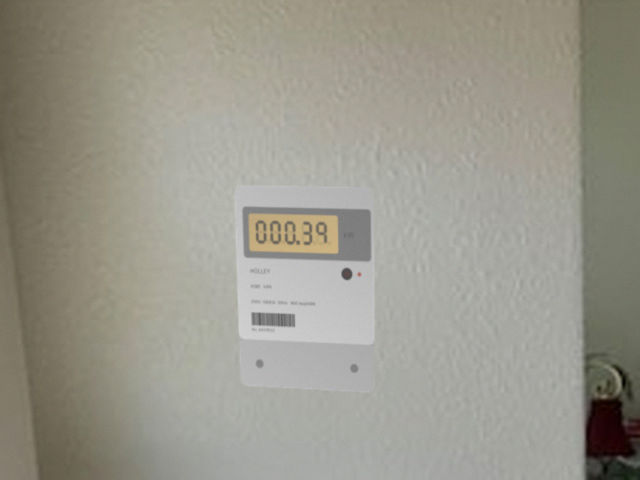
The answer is 0.39 kW
